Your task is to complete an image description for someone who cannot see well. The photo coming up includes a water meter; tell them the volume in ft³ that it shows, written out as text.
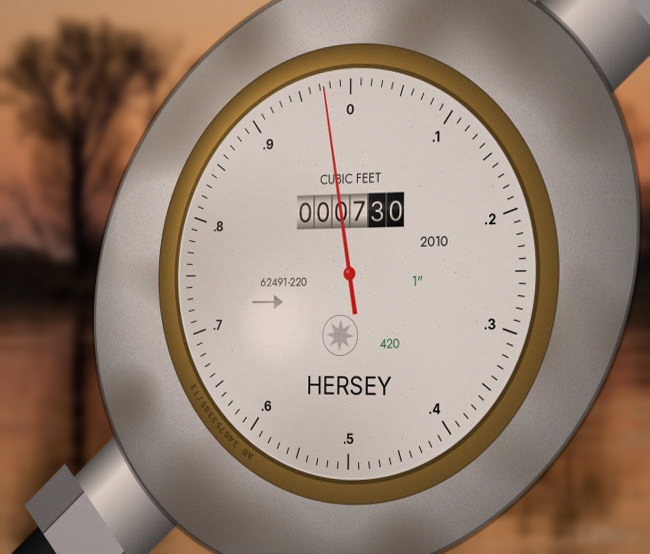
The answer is 729.97 ft³
